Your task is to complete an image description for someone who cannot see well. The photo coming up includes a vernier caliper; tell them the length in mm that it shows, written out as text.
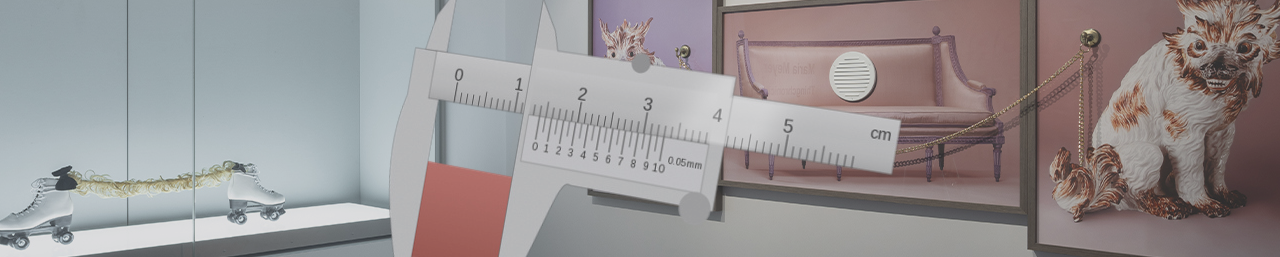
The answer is 14.0 mm
